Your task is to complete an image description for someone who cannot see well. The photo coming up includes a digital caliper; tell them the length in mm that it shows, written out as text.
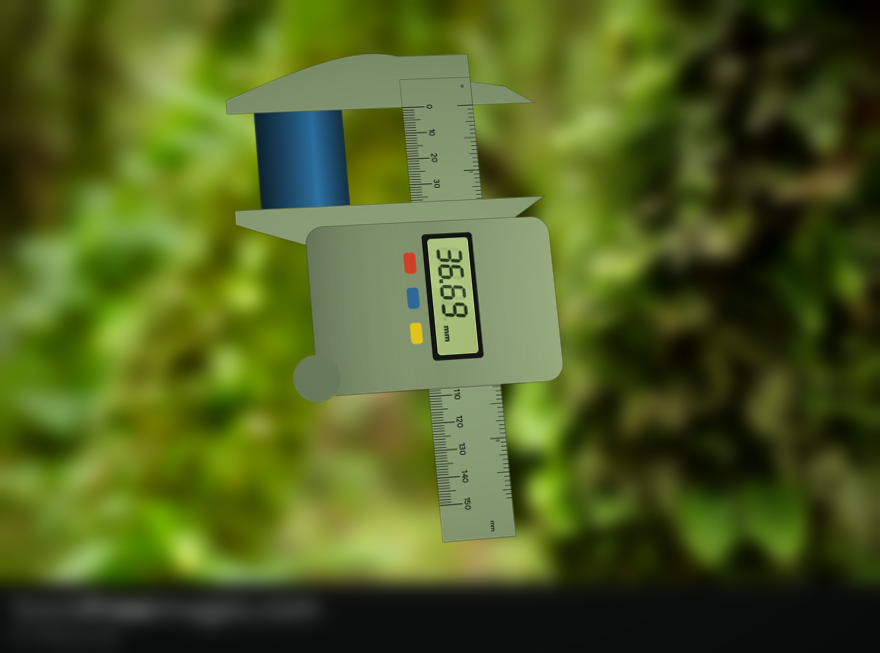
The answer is 36.69 mm
